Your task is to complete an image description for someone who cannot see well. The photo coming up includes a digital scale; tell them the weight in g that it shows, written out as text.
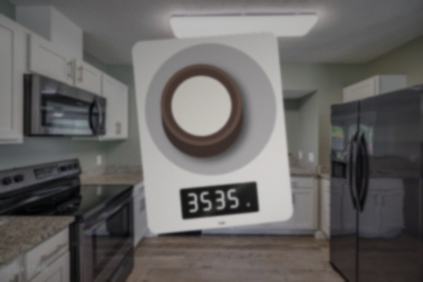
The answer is 3535 g
